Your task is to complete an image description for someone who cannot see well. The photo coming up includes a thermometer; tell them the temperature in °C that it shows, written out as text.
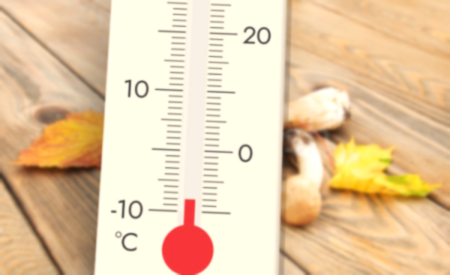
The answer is -8 °C
